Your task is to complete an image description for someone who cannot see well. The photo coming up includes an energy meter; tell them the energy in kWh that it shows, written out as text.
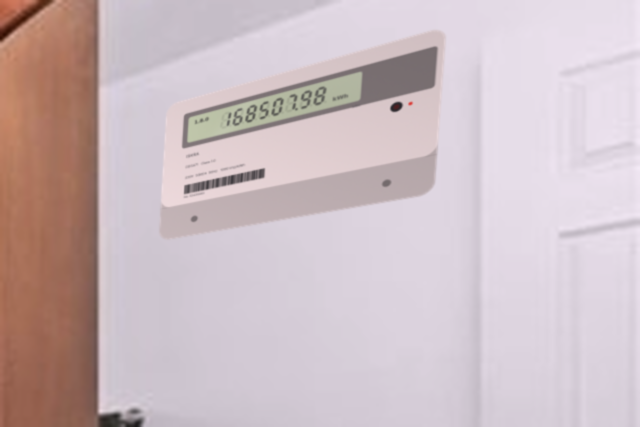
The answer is 168507.98 kWh
